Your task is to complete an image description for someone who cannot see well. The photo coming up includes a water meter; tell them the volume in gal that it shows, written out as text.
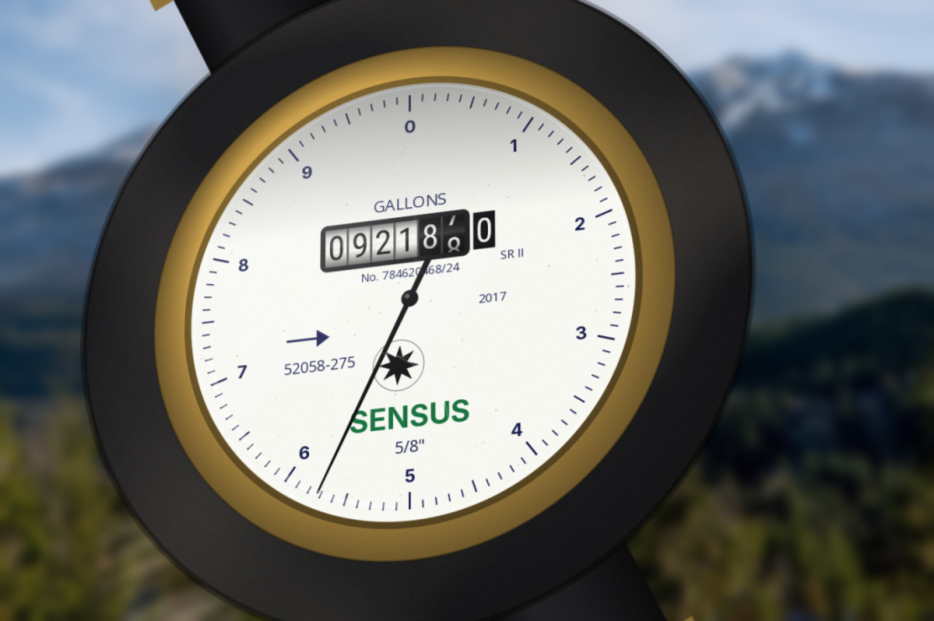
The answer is 921875.7 gal
